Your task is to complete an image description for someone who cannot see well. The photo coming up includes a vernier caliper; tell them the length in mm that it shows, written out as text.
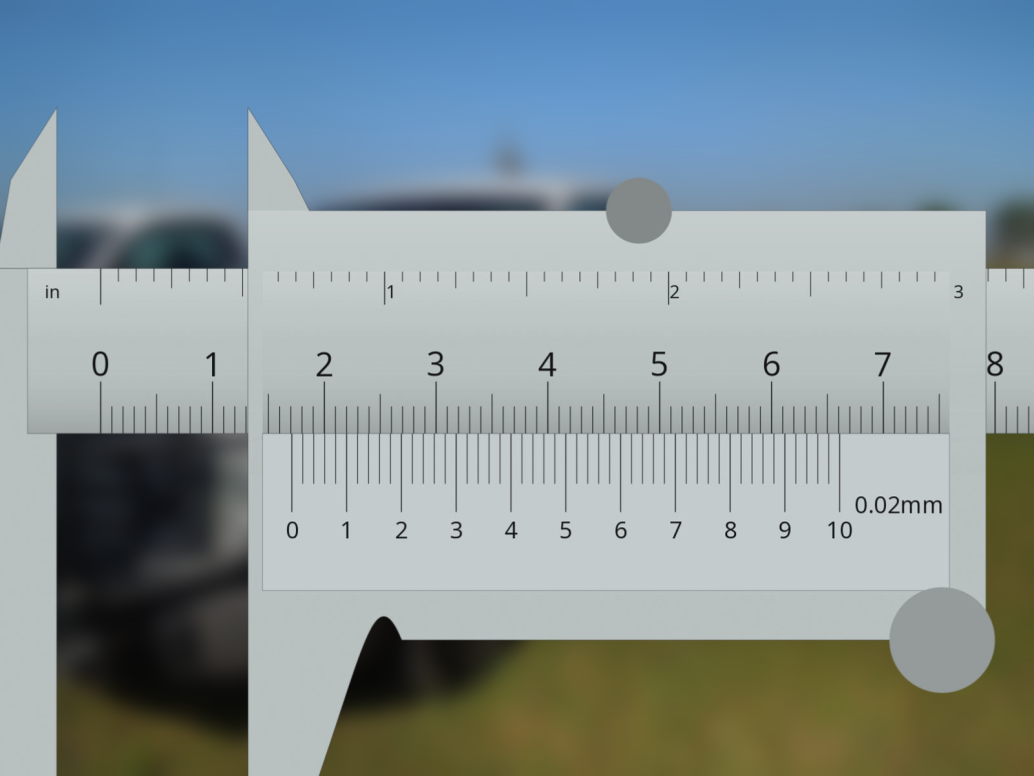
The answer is 17.1 mm
